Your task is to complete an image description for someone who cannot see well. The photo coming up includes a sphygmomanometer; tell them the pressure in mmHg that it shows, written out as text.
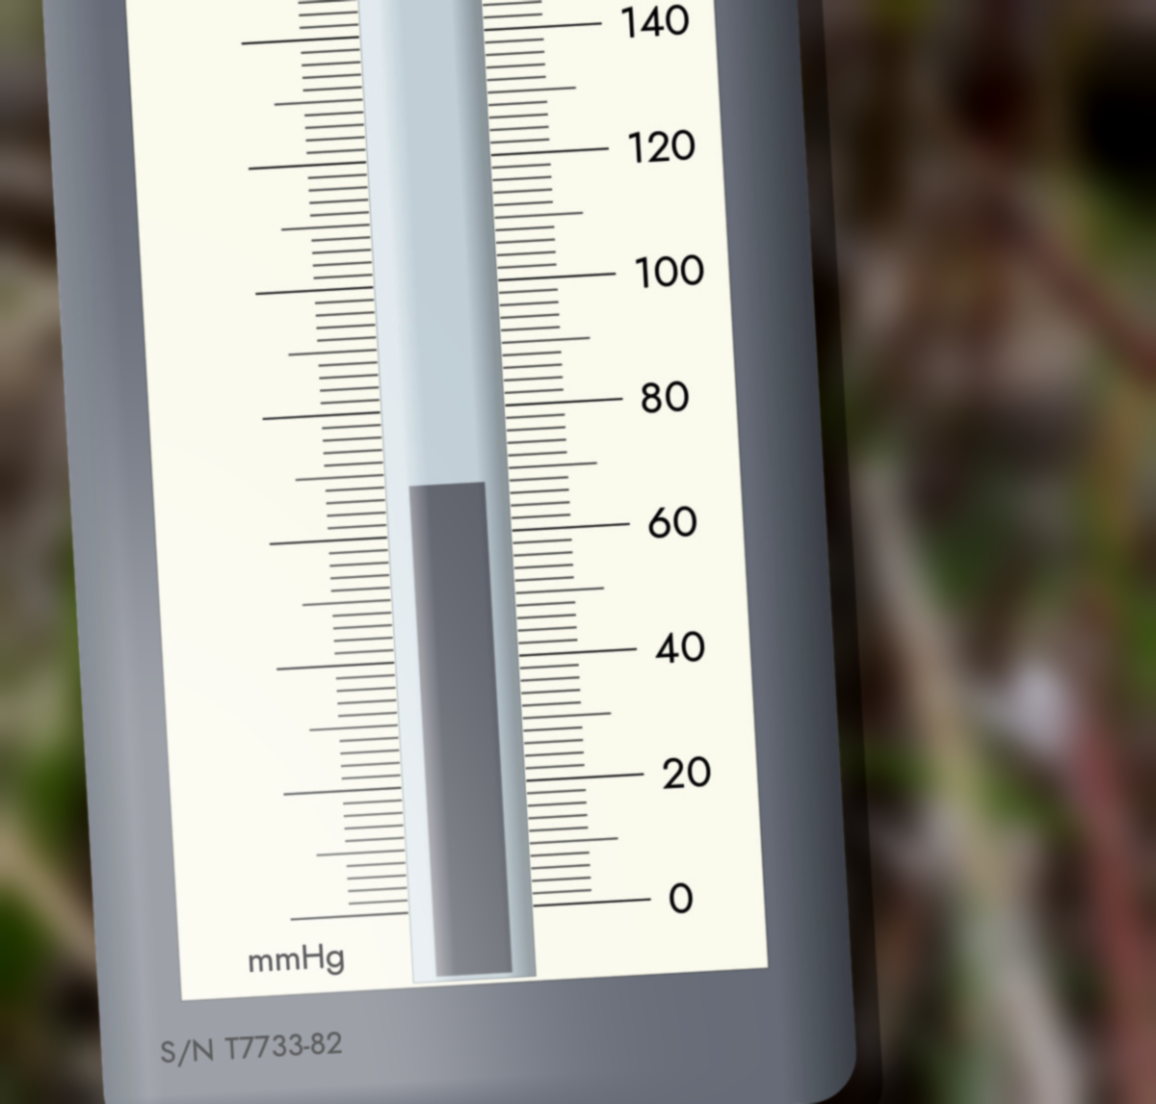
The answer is 68 mmHg
